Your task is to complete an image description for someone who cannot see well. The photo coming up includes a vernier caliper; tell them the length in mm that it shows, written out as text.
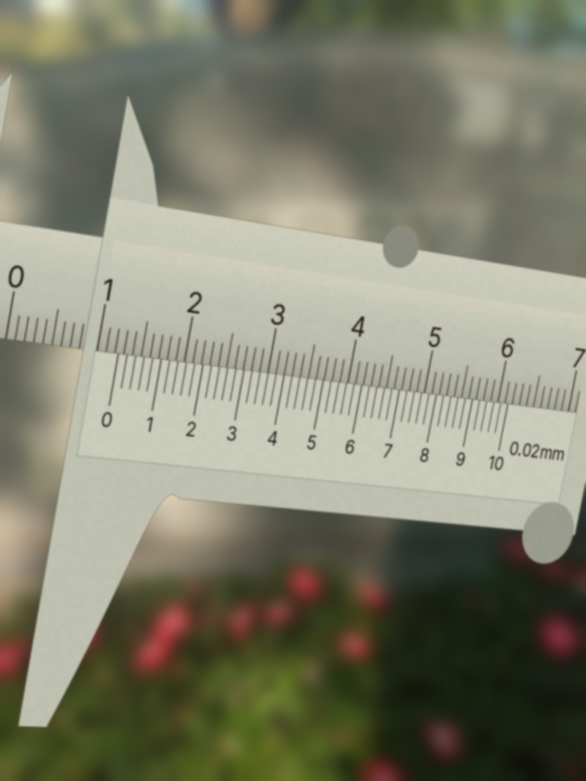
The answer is 12.4 mm
